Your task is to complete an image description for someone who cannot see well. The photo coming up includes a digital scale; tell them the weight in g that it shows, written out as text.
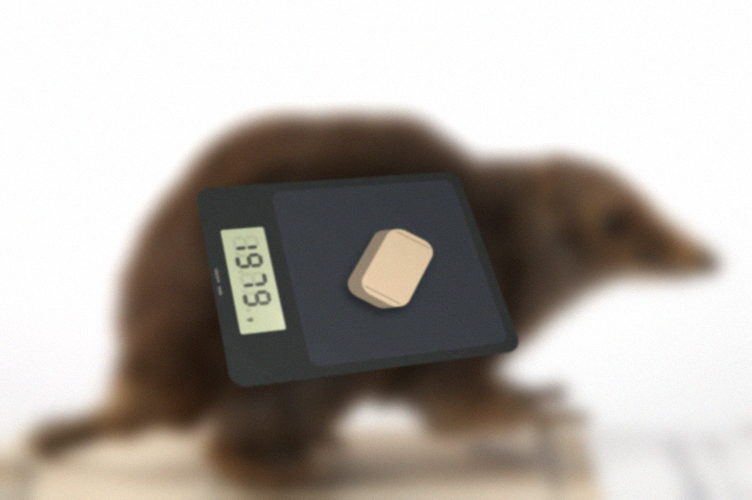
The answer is 1979 g
